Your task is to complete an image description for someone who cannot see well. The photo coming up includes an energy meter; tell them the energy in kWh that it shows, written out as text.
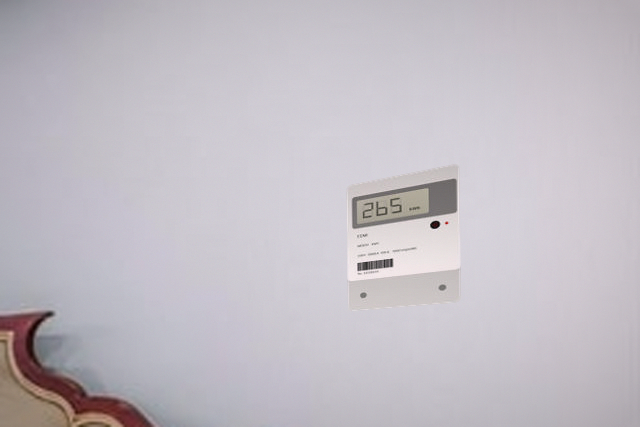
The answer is 265 kWh
